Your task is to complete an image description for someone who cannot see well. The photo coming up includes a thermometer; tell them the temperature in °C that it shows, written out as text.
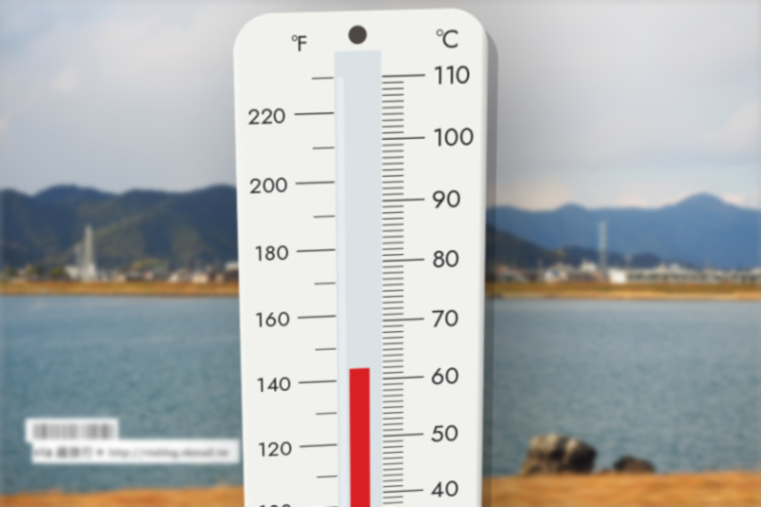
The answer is 62 °C
